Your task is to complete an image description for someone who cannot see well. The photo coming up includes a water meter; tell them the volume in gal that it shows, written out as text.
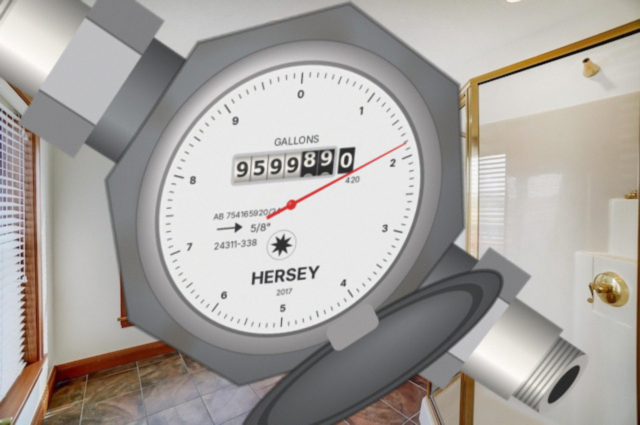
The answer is 9599891.8 gal
